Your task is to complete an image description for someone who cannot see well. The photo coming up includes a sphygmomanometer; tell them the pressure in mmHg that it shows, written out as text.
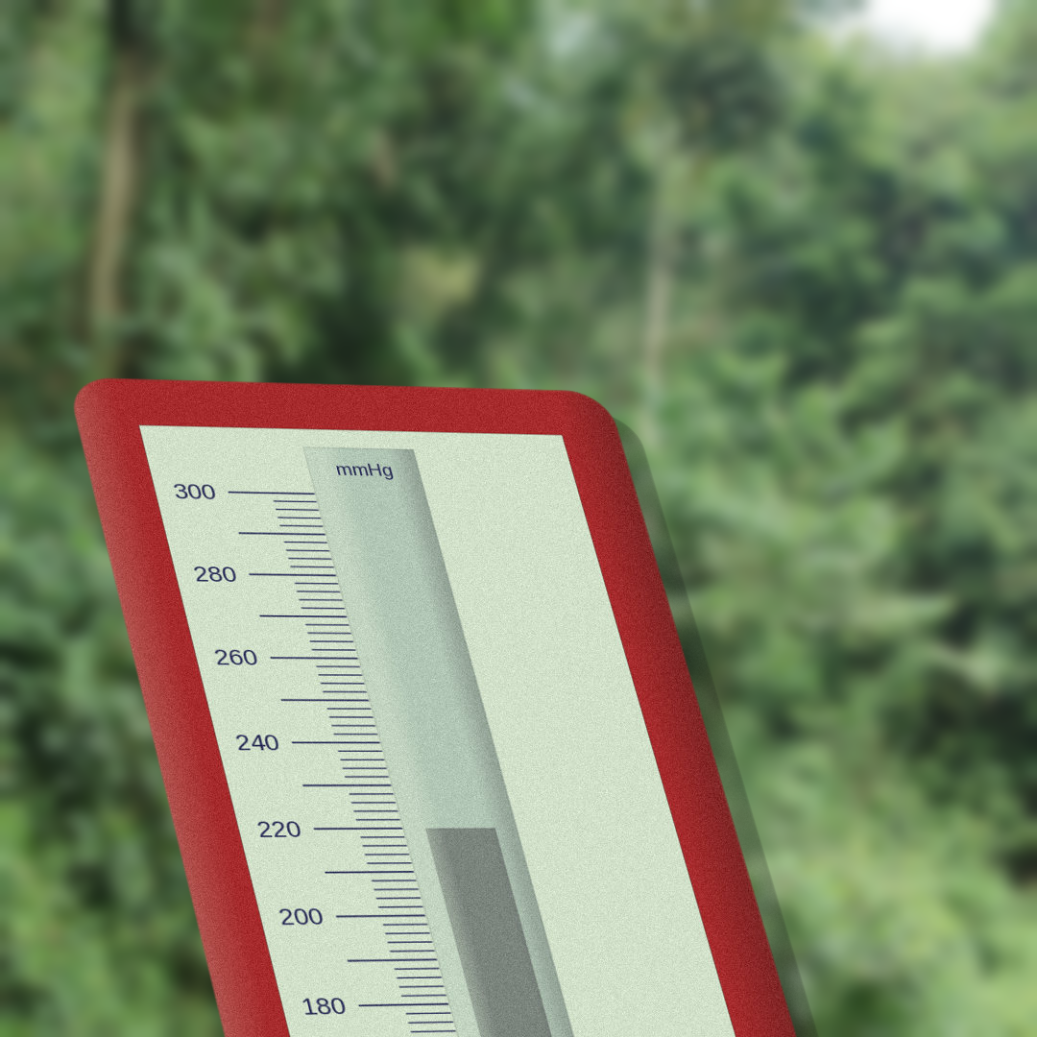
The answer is 220 mmHg
